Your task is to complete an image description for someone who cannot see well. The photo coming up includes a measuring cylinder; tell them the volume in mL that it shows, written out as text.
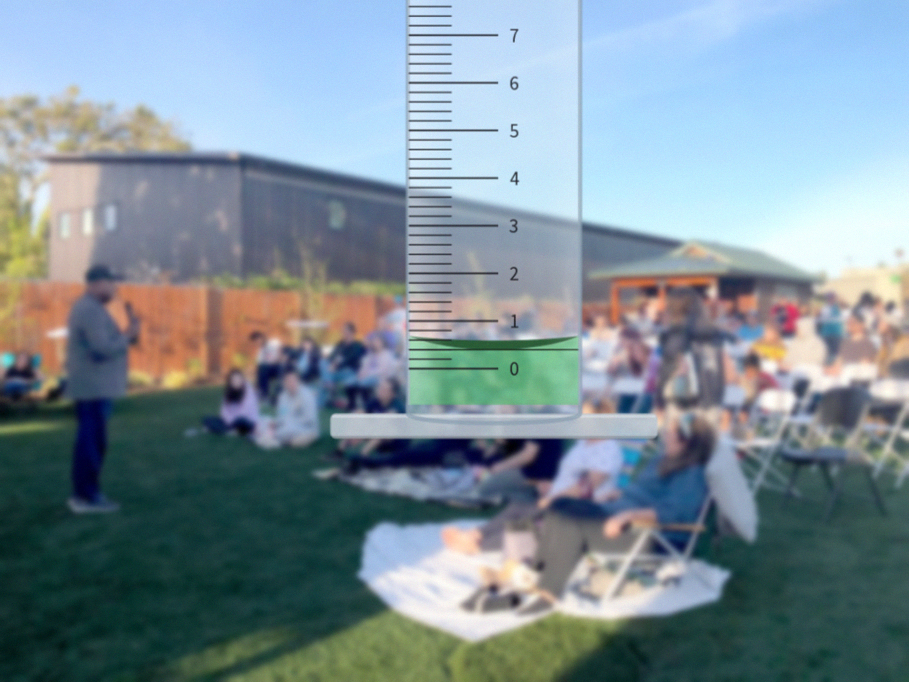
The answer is 0.4 mL
